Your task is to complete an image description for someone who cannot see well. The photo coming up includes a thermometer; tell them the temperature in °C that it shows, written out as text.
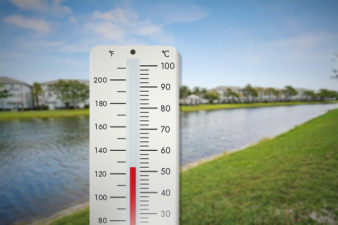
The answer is 52 °C
